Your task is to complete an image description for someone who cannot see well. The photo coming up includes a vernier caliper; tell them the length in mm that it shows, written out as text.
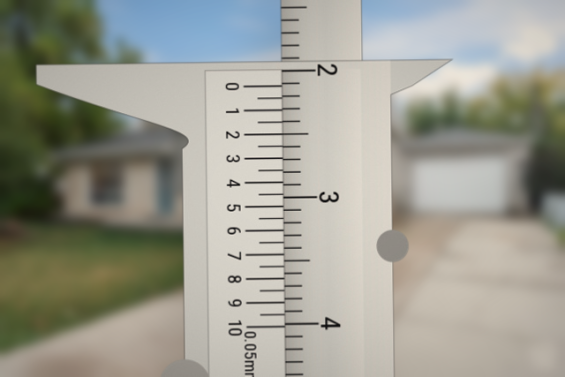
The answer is 21.2 mm
